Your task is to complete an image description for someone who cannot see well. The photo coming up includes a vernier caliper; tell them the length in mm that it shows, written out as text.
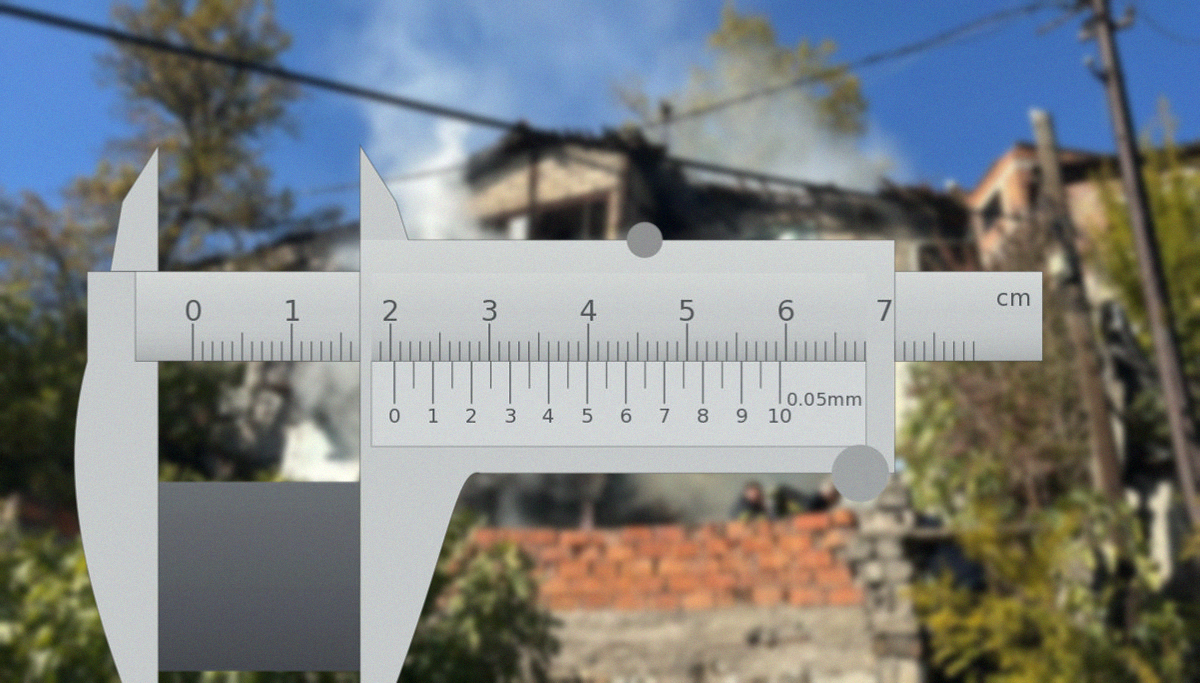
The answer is 20.4 mm
